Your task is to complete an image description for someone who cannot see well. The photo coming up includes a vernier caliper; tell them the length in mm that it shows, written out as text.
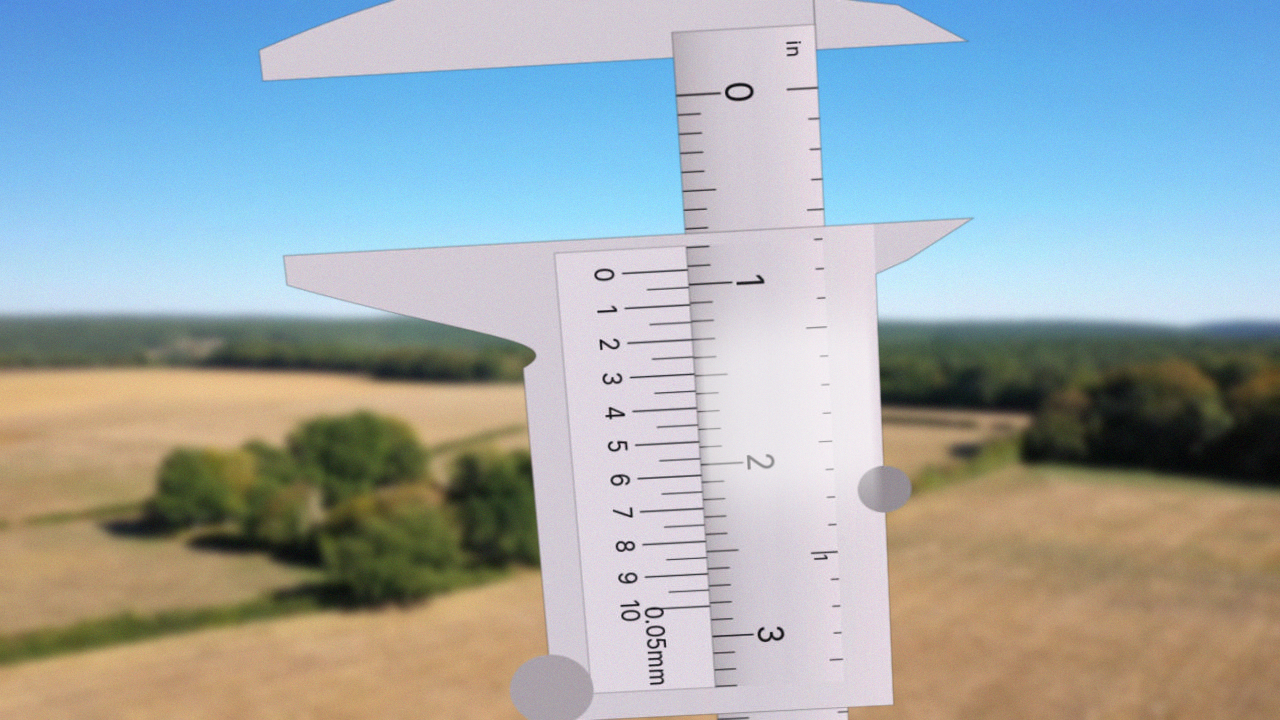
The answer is 9.2 mm
